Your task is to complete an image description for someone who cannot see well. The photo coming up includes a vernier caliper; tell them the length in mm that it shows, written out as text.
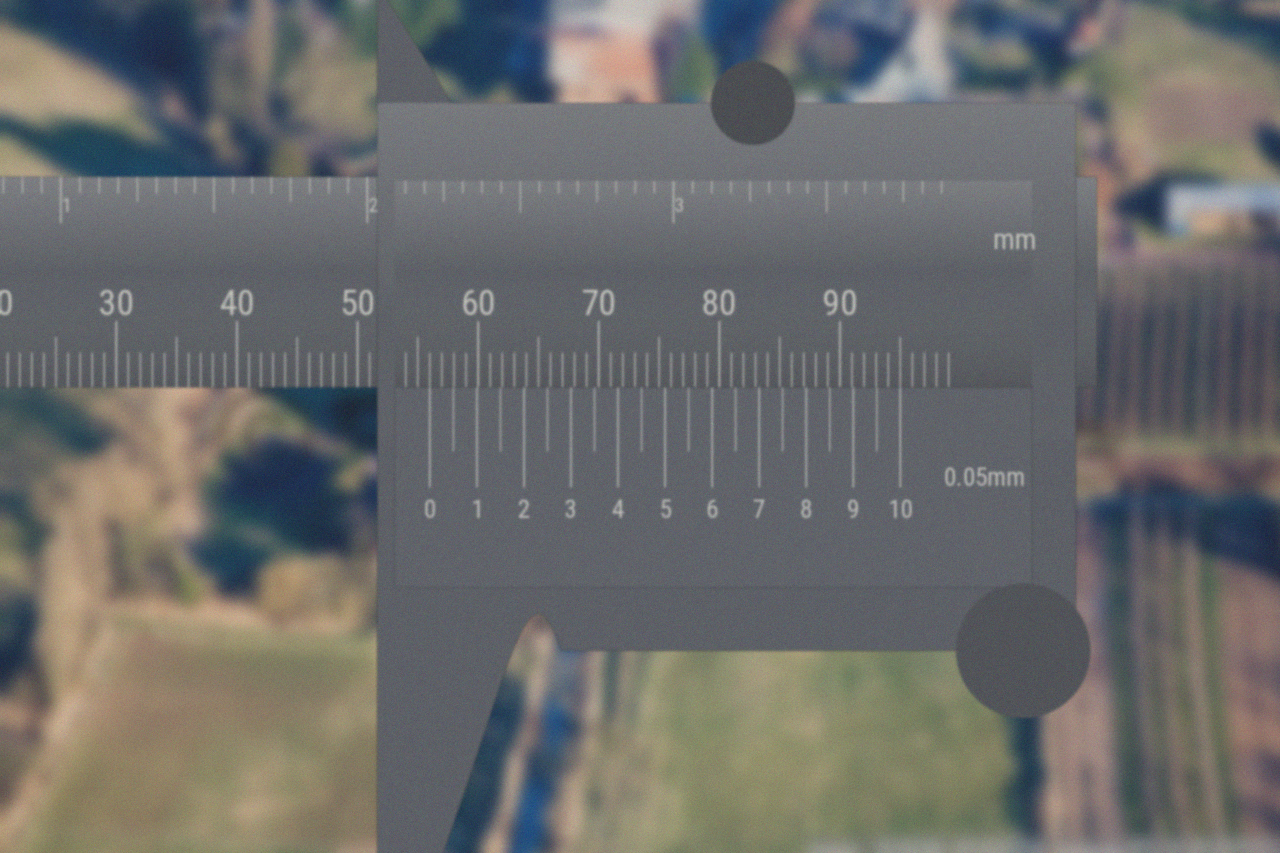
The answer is 56.0 mm
